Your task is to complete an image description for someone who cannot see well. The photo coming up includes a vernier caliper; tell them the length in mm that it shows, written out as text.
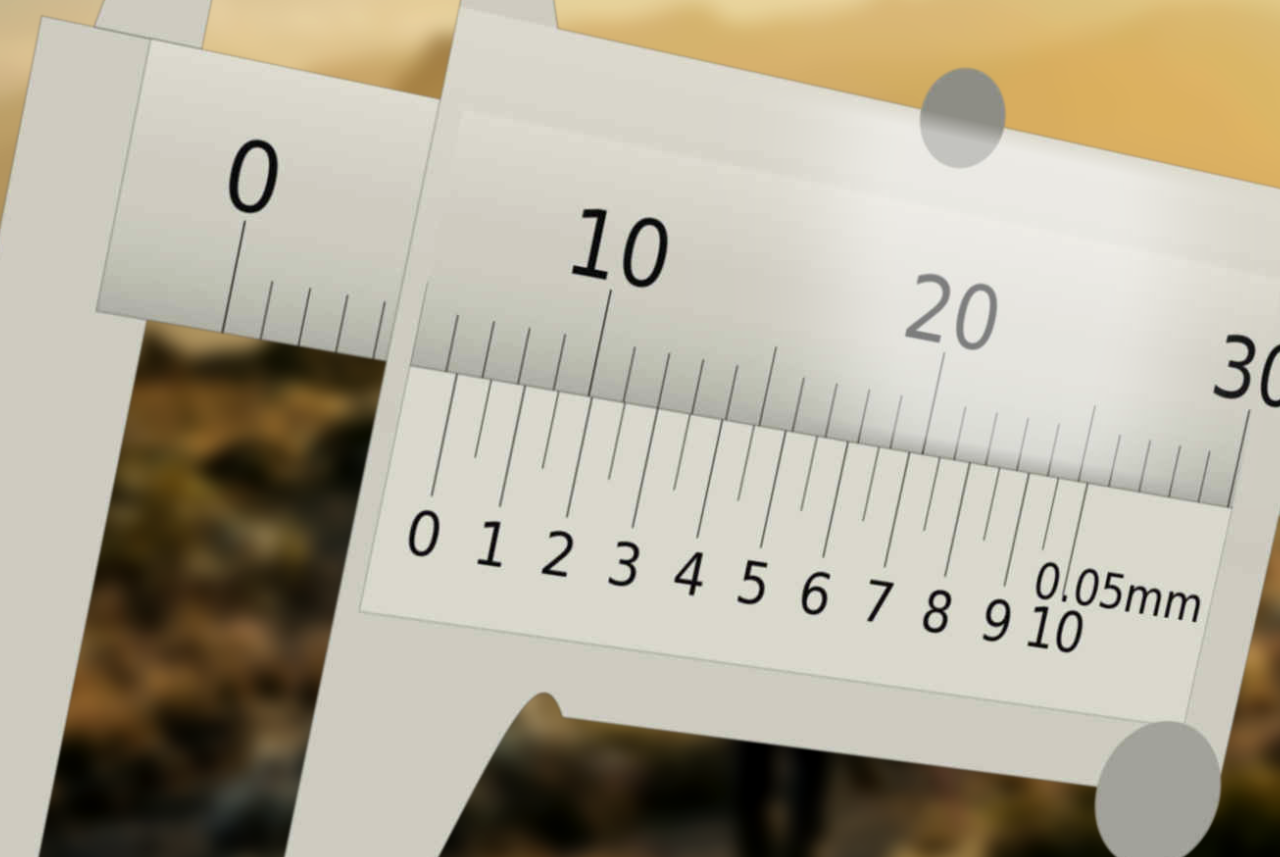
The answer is 6.30 mm
